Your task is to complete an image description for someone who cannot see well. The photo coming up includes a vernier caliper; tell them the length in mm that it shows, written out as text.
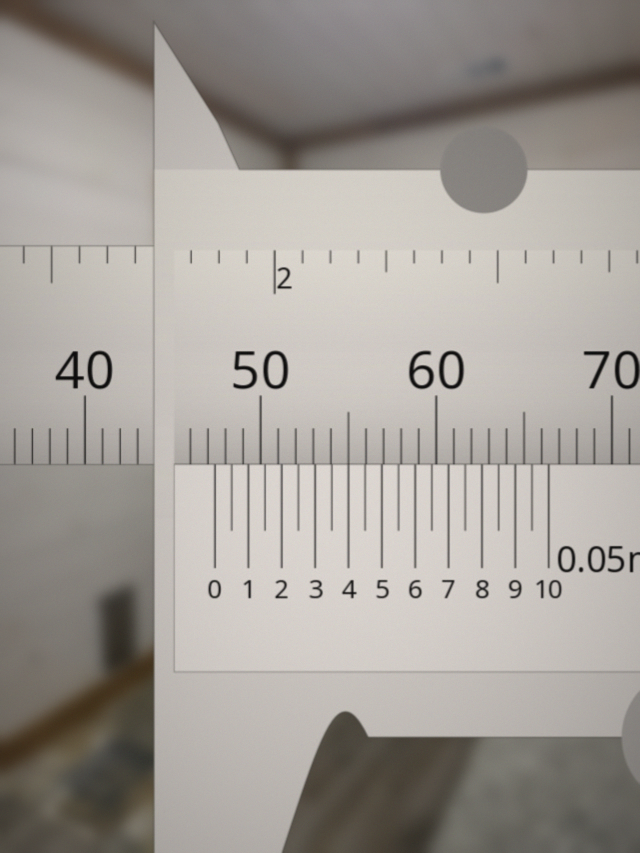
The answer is 47.4 mm
